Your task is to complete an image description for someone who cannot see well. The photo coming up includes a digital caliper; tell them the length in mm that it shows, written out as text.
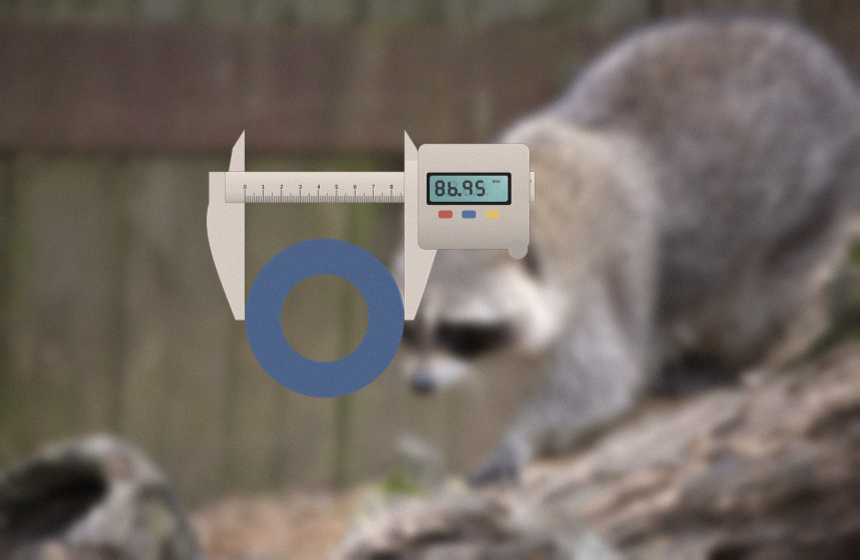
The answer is 86.95 mm
